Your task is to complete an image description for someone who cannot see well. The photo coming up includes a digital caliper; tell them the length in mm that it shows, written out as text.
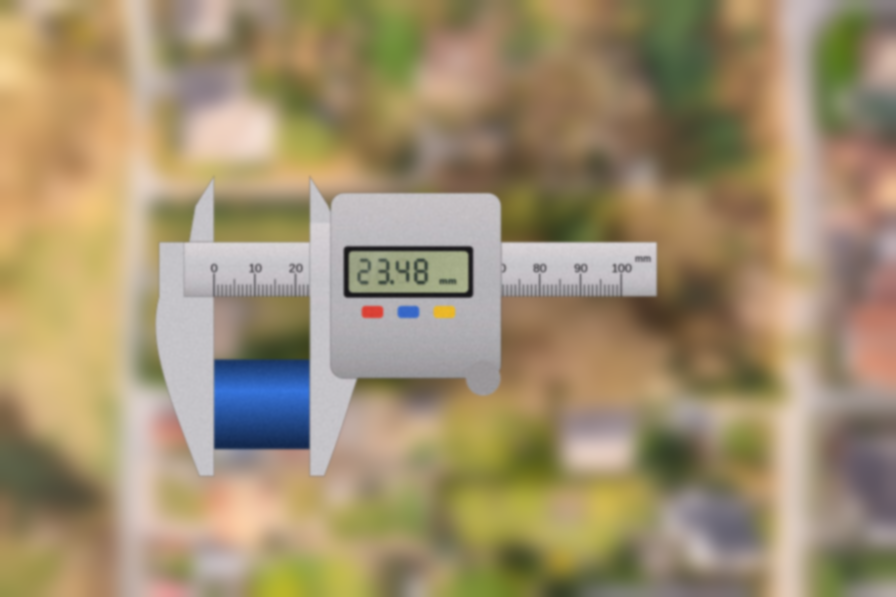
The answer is 23.48 mm
